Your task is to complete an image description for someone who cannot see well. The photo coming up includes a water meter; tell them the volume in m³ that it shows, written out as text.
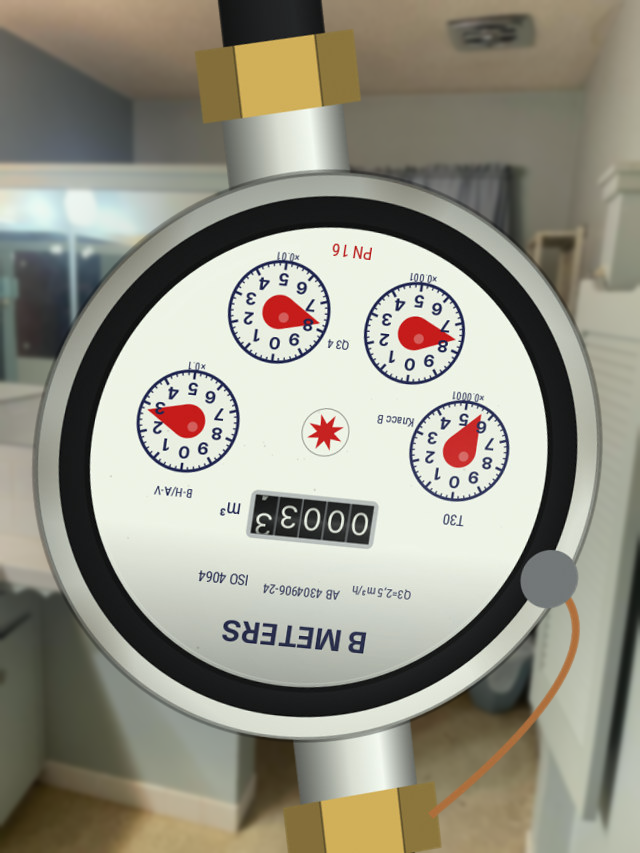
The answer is 33.2775 m³
